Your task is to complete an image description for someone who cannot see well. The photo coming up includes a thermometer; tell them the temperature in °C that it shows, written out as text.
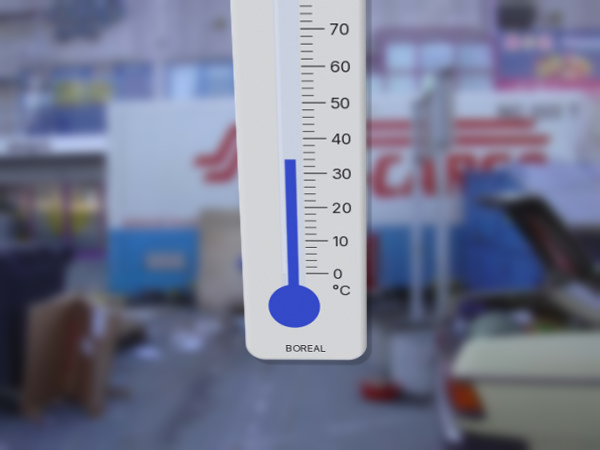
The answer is 34 °C
